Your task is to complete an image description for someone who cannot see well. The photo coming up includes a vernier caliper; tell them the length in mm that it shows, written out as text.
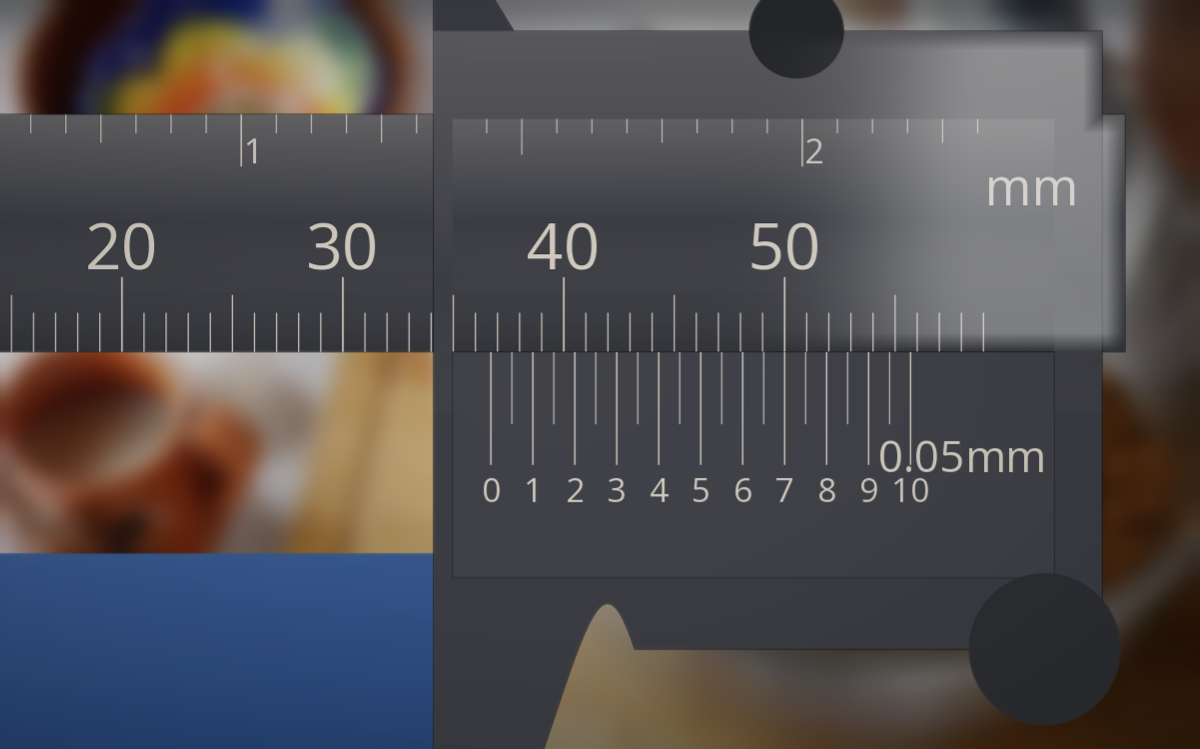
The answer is 36.7 mm
